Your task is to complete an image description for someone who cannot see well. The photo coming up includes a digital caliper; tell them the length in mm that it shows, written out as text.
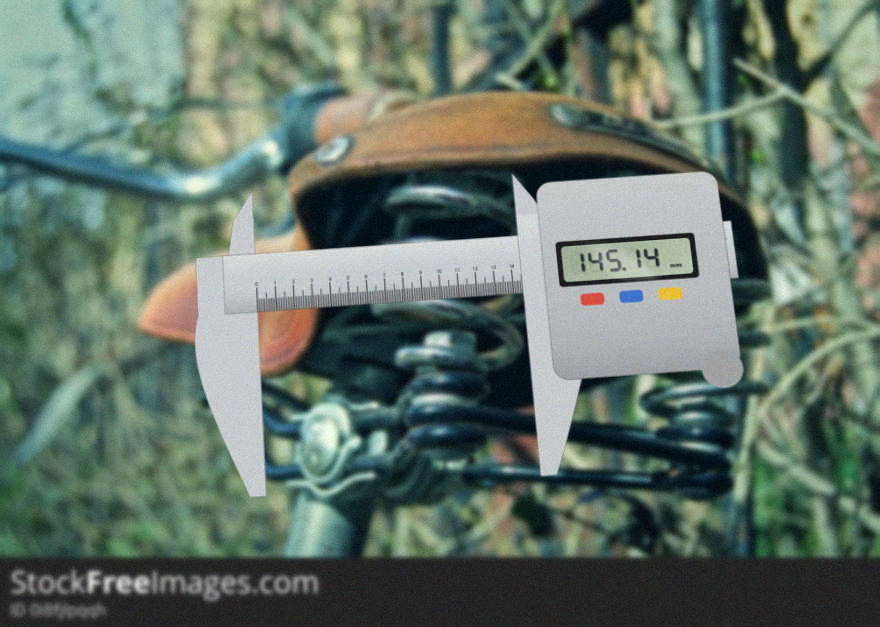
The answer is 145.14 mm
